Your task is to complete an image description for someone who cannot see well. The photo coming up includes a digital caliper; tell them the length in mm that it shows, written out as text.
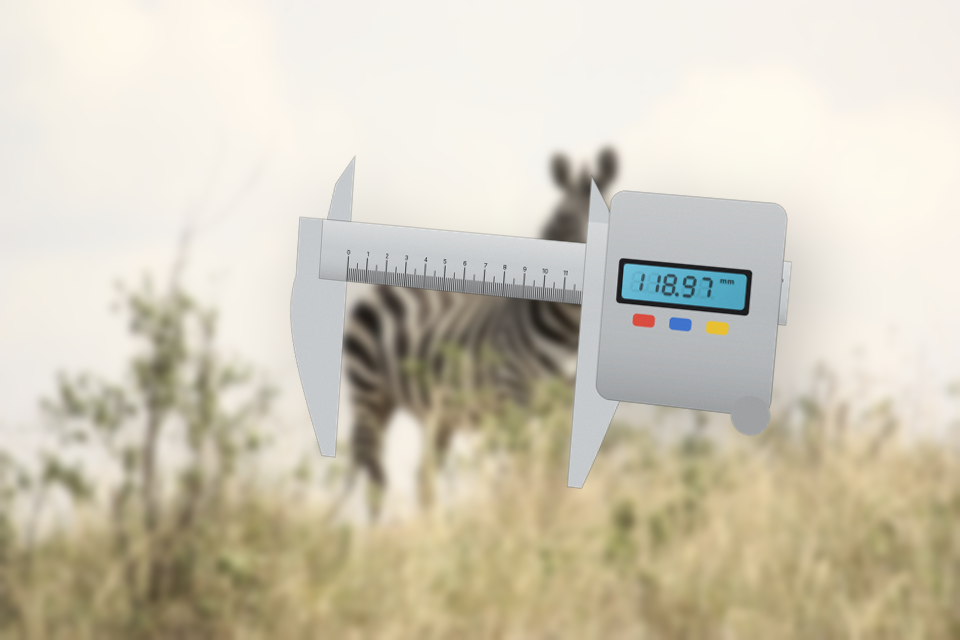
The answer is 118.97 mm
